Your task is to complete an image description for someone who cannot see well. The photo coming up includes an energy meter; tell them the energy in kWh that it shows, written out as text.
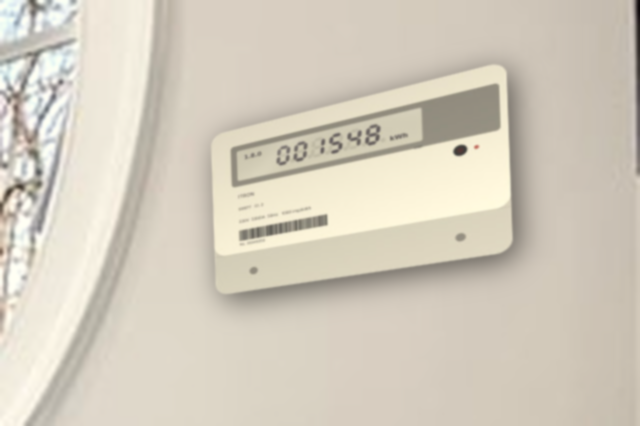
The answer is 1548 kWh
